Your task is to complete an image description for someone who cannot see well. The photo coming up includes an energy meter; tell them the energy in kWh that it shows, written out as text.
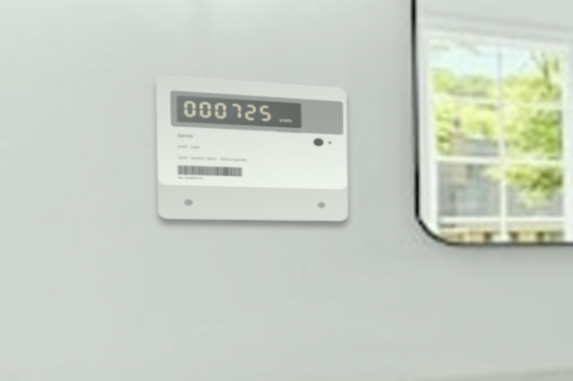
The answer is 725 kWh
